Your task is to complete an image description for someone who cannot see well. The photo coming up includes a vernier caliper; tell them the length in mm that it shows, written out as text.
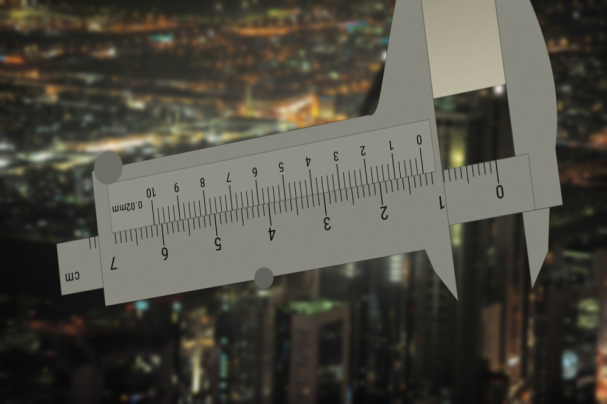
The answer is 12.4 mm
